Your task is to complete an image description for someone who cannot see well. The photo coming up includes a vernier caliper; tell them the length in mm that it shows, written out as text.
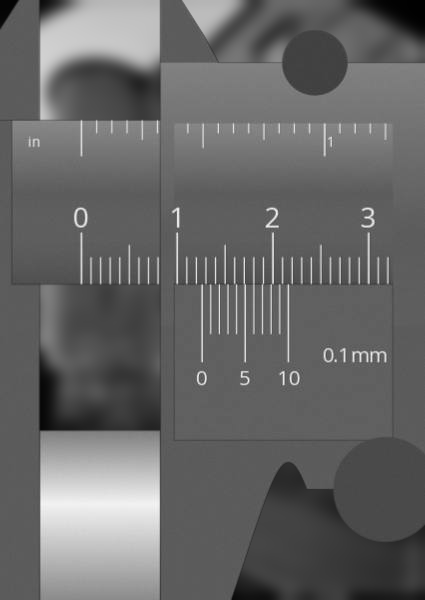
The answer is 12.6 mm
